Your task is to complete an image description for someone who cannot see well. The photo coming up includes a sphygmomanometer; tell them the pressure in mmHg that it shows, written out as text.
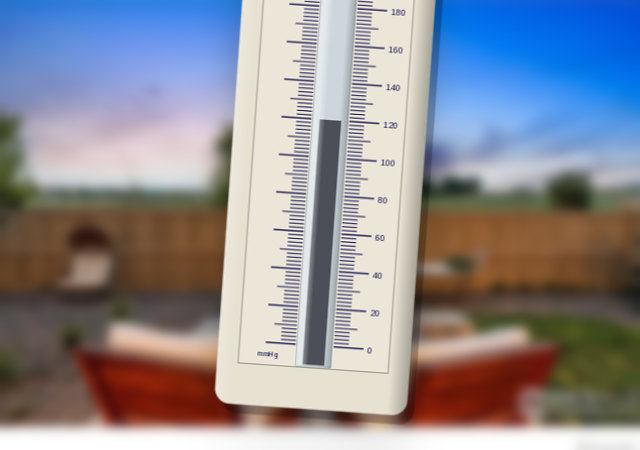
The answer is 120 mmHg
